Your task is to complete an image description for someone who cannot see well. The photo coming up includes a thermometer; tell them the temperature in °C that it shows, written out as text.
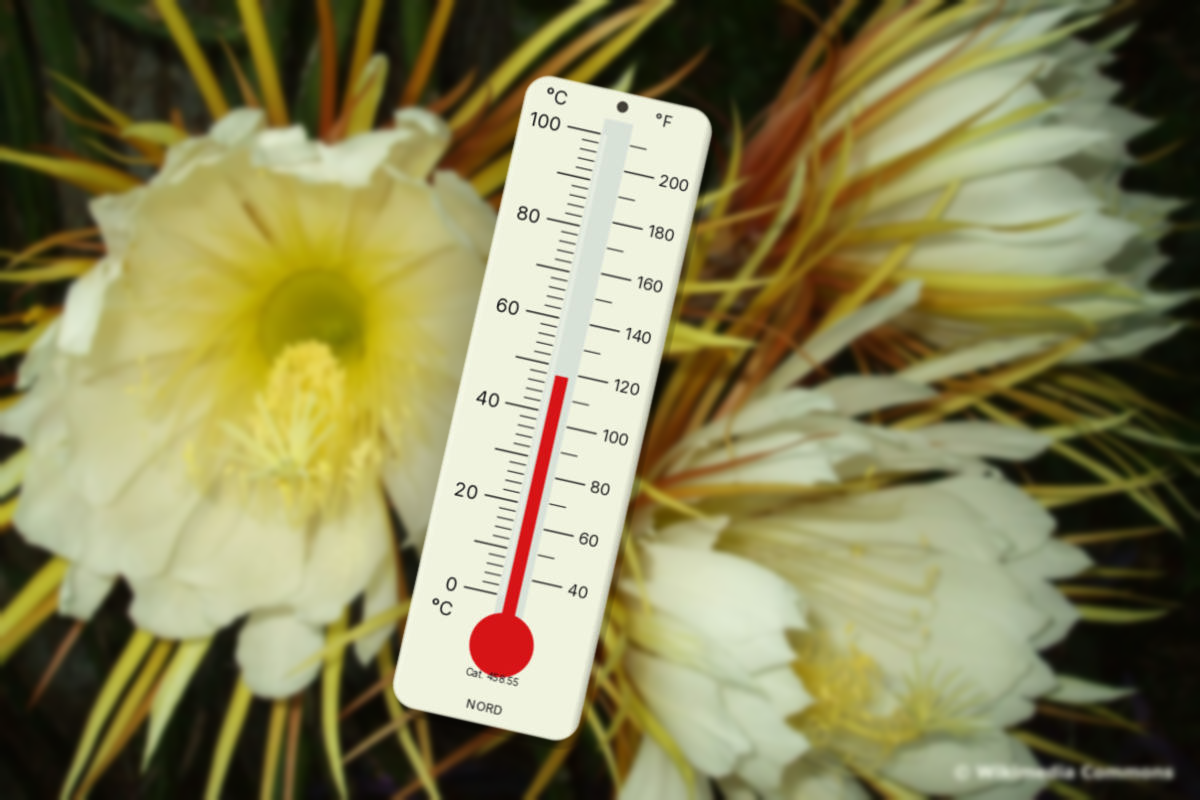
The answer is 48 °C
